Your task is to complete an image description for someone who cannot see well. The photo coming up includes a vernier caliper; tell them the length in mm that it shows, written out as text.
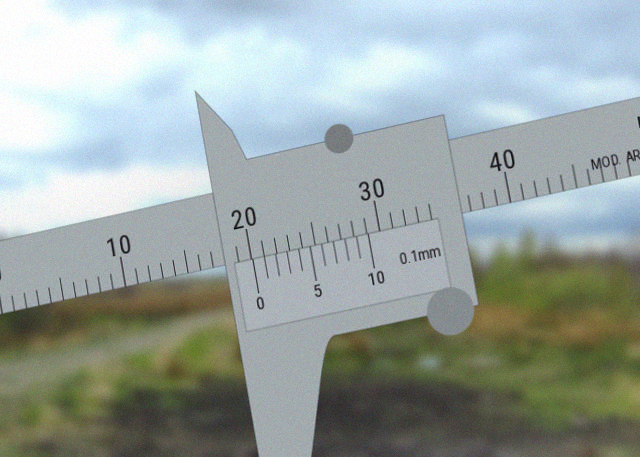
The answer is 20.1 mm
